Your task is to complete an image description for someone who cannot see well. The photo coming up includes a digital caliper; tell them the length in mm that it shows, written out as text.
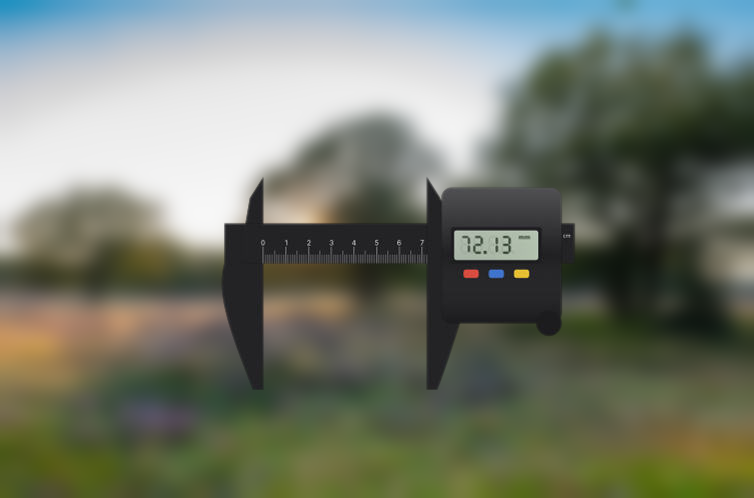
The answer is 72.13 mm
